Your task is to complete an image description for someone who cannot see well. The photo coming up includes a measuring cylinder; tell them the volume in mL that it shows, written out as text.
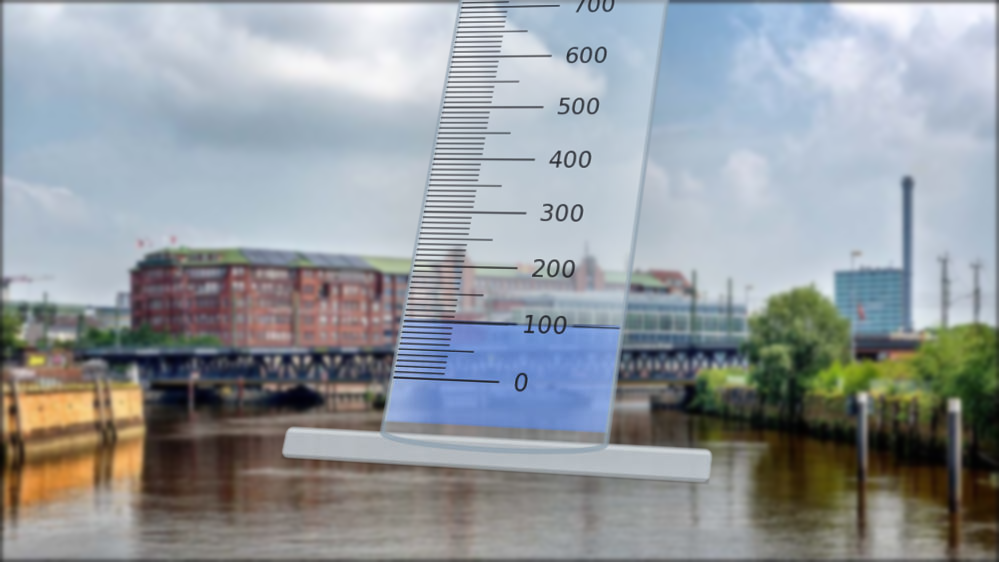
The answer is 100 mL
